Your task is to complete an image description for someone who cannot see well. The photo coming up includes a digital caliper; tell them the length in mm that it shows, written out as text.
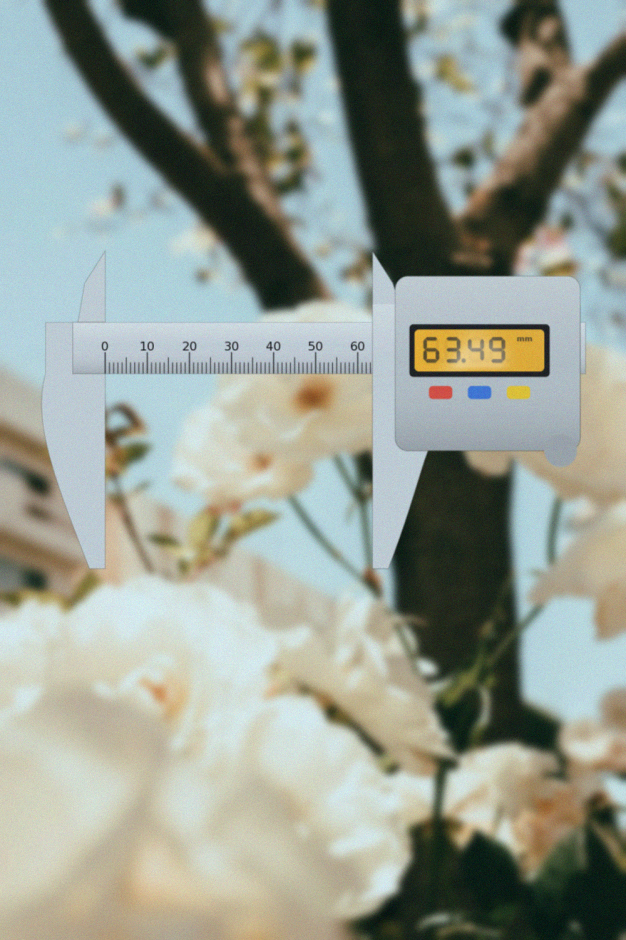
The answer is 63.49 mm
